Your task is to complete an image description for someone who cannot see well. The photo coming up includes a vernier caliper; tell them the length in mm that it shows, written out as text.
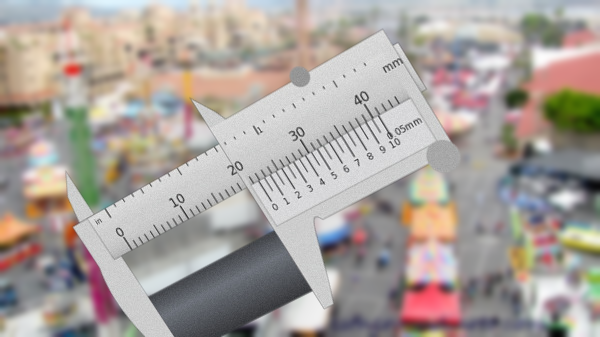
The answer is 21.8 mm
